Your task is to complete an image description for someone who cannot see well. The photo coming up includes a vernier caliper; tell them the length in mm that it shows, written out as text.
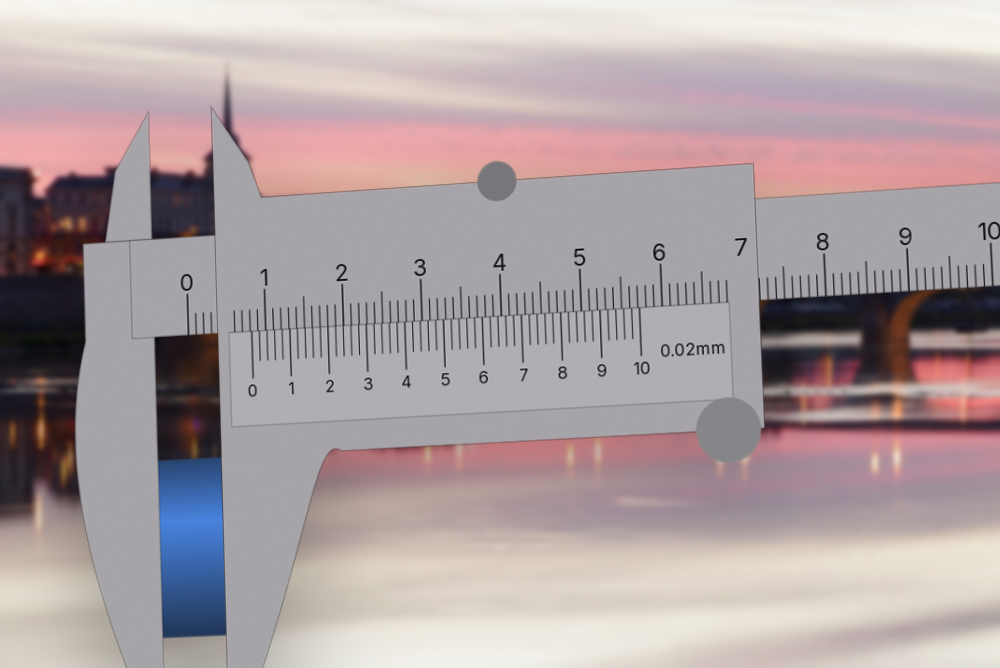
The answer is 8.2 mm
